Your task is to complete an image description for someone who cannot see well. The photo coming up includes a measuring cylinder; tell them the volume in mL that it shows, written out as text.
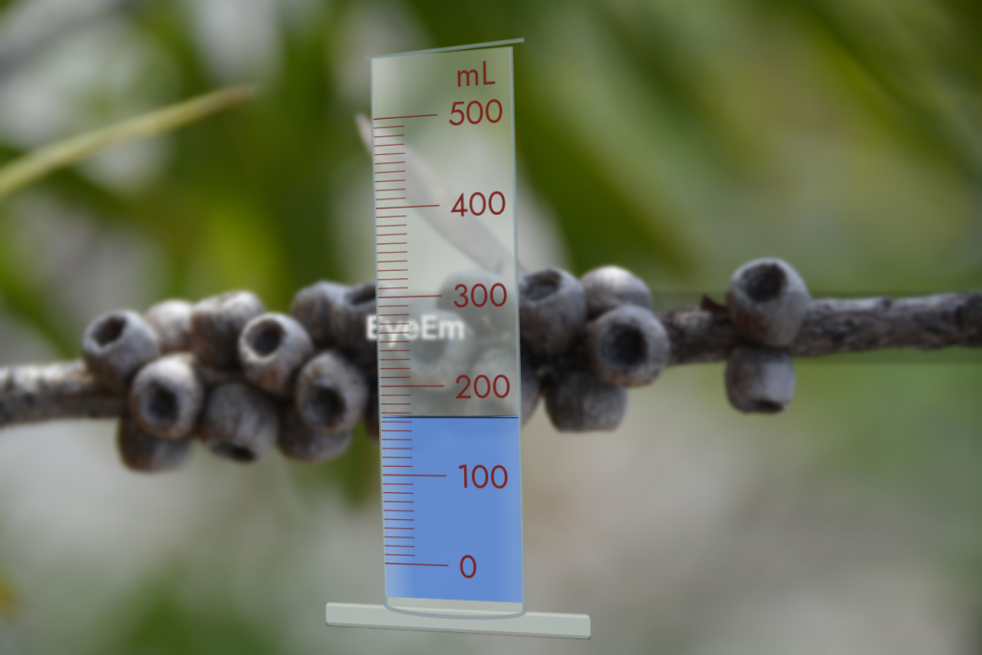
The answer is 165 mL
